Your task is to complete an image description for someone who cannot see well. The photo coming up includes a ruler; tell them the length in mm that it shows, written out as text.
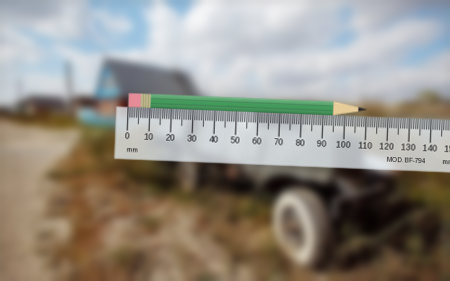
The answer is 110 mm
